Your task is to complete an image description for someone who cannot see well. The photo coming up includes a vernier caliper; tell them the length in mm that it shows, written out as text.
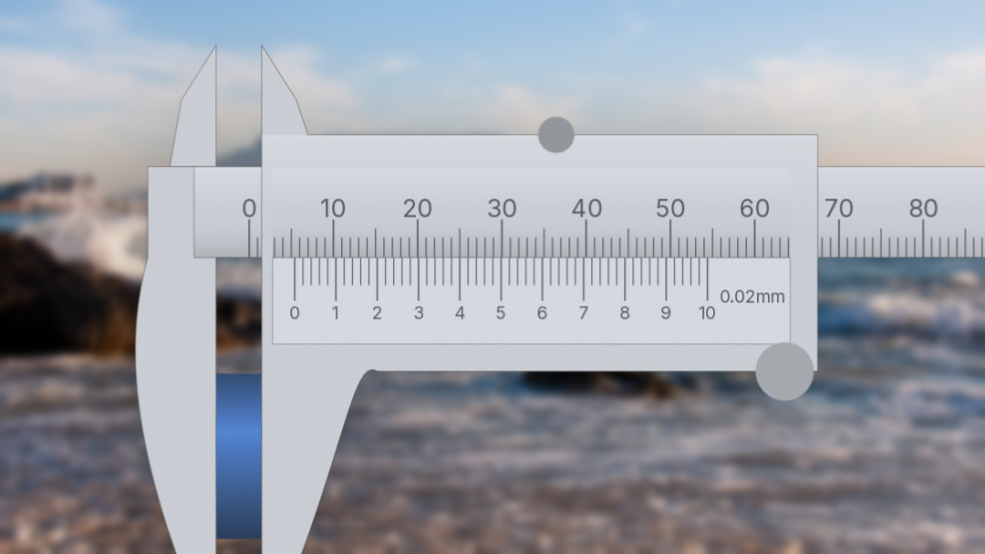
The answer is 5.4 mm
